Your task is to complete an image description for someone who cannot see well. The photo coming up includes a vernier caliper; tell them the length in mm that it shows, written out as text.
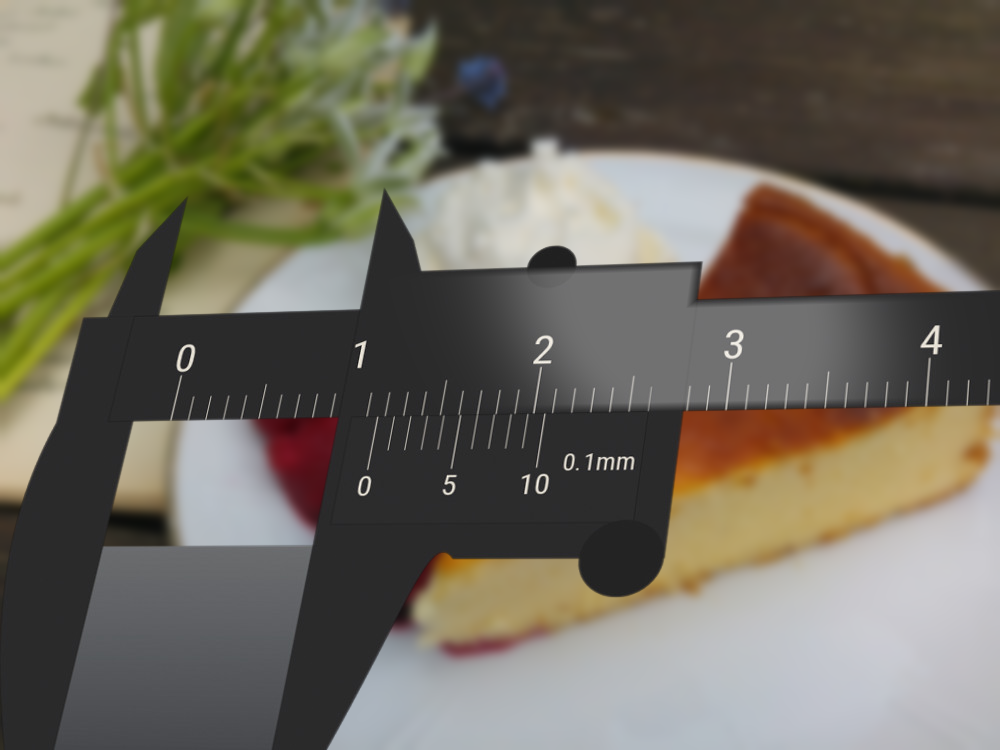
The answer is 11.6 mm
